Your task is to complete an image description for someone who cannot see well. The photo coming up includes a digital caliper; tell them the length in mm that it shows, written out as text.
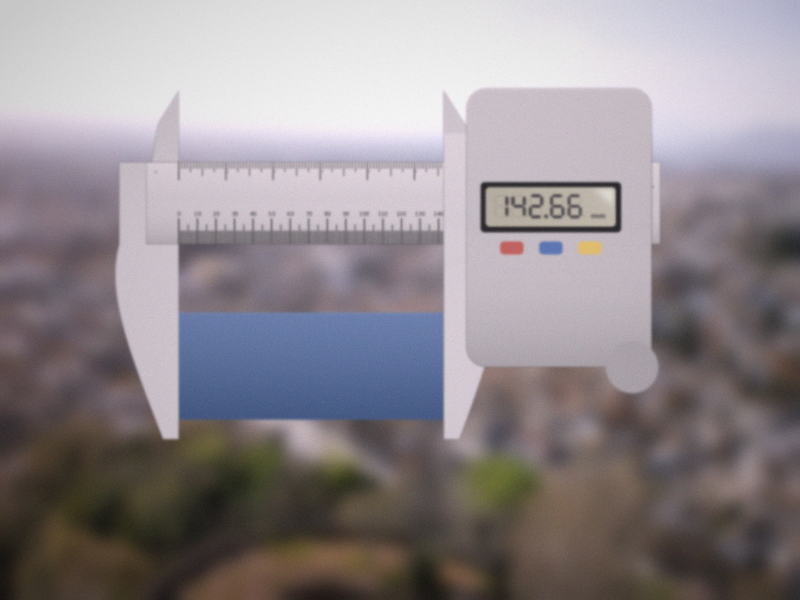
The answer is 142.66 mm
